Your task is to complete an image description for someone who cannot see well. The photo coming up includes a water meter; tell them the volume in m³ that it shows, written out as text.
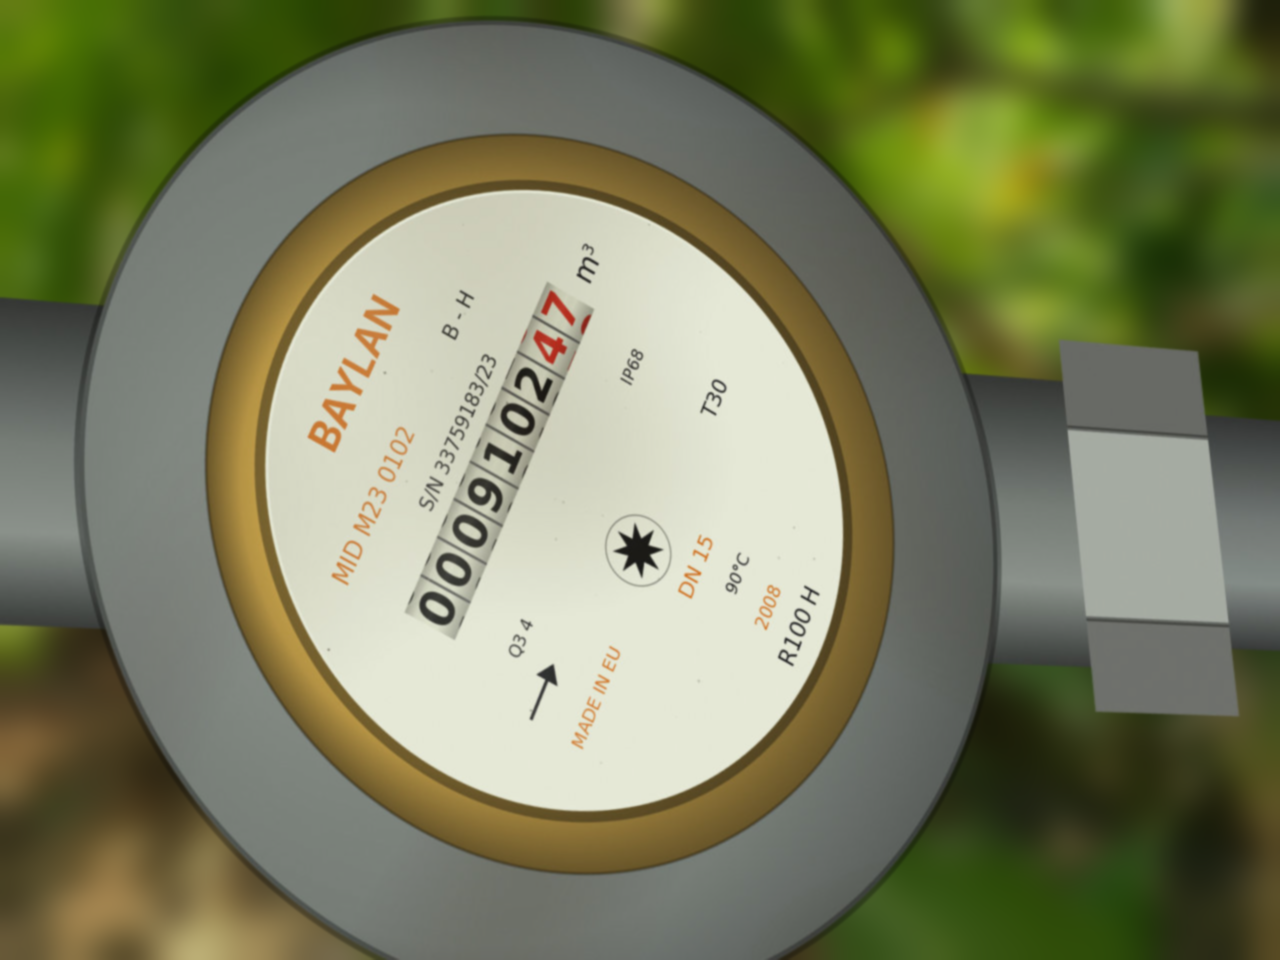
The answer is 9102.47 m³
